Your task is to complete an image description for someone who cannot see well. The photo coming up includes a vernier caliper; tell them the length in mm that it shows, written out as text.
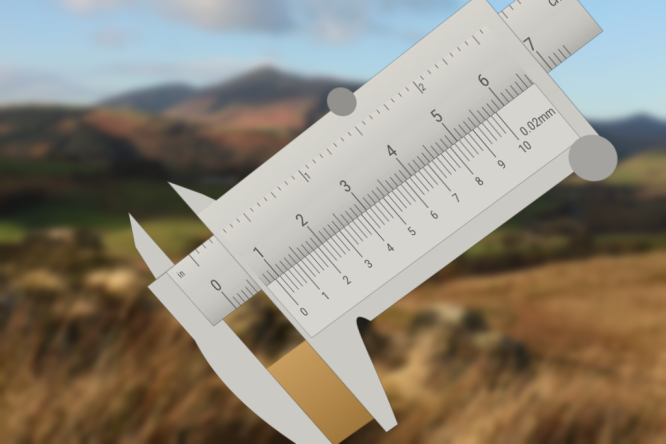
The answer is 9.2 mm
